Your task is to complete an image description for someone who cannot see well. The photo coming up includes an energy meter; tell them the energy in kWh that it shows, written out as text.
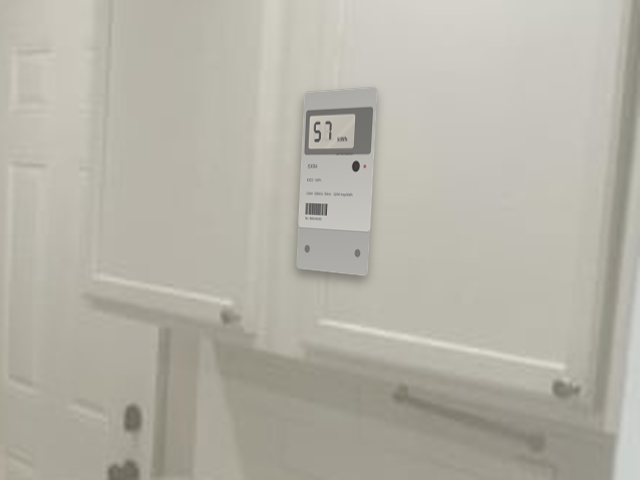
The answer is 57 kWh
